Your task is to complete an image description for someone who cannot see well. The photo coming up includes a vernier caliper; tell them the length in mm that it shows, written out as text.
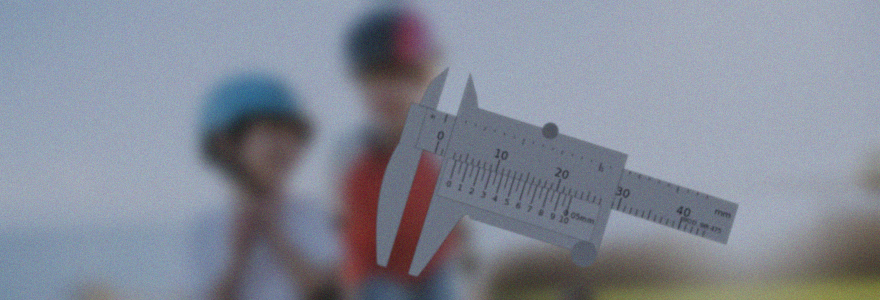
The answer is 3.5 mm
